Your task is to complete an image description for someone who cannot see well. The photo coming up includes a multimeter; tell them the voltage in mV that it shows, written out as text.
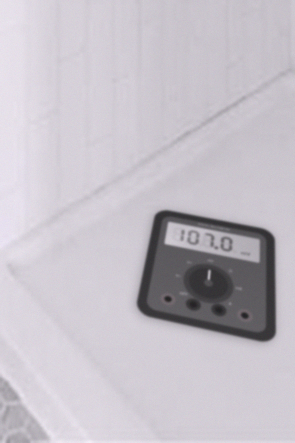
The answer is 107.0 mV
